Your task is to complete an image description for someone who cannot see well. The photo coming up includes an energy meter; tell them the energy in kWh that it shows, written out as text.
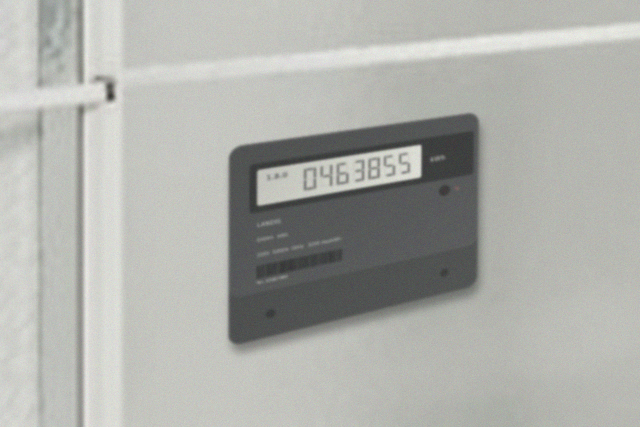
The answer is 463855 kWh
